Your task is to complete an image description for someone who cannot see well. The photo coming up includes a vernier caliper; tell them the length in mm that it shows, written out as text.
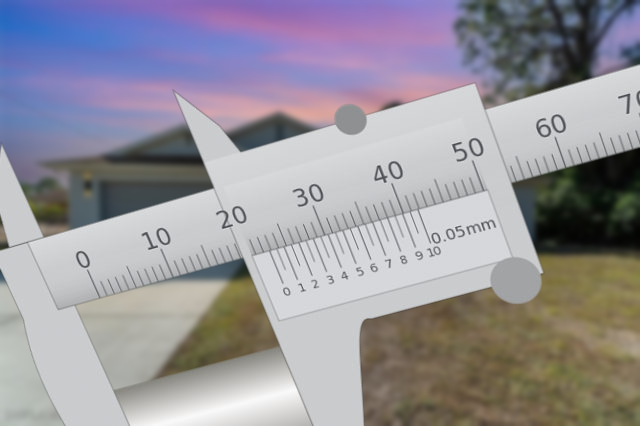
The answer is 22.8 mm
